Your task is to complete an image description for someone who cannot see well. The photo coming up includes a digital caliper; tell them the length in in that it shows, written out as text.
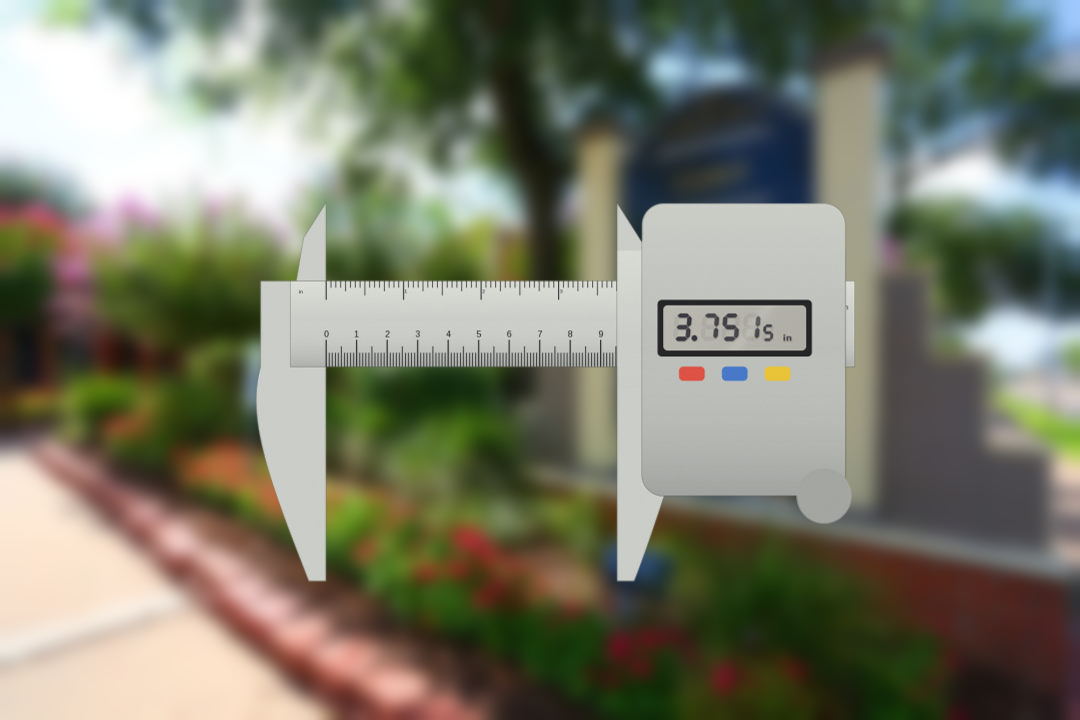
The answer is 3.7515 in
